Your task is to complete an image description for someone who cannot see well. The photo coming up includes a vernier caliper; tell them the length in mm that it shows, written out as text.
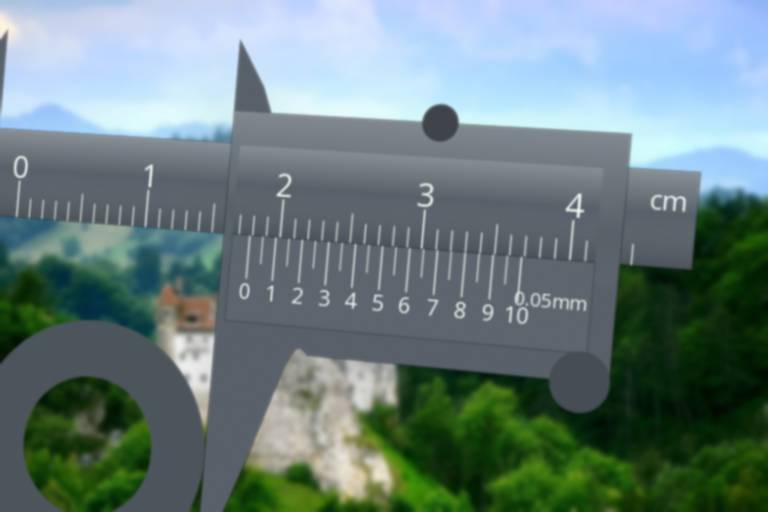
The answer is 17.8 mm
